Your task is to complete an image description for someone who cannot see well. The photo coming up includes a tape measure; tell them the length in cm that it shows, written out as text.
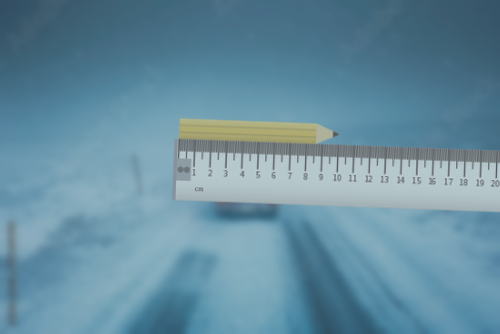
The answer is 10 cm
